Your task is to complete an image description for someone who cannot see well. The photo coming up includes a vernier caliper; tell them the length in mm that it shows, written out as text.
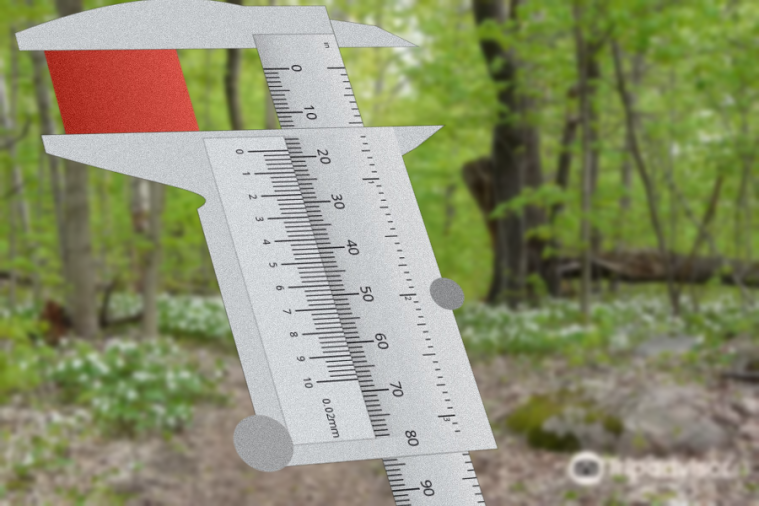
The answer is 18.5 mm
